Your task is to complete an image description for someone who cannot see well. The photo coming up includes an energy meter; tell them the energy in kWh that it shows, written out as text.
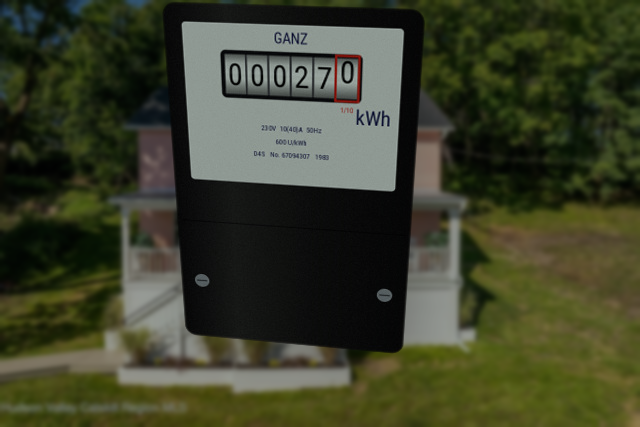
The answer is 27.0 kWh
